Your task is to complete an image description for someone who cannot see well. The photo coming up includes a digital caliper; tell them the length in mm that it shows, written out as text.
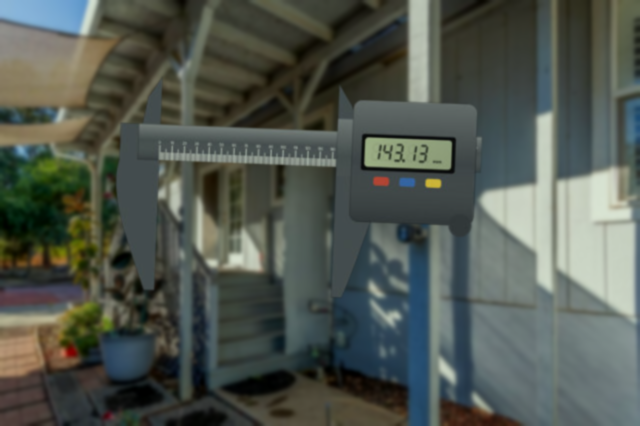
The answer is 143.13 mm
